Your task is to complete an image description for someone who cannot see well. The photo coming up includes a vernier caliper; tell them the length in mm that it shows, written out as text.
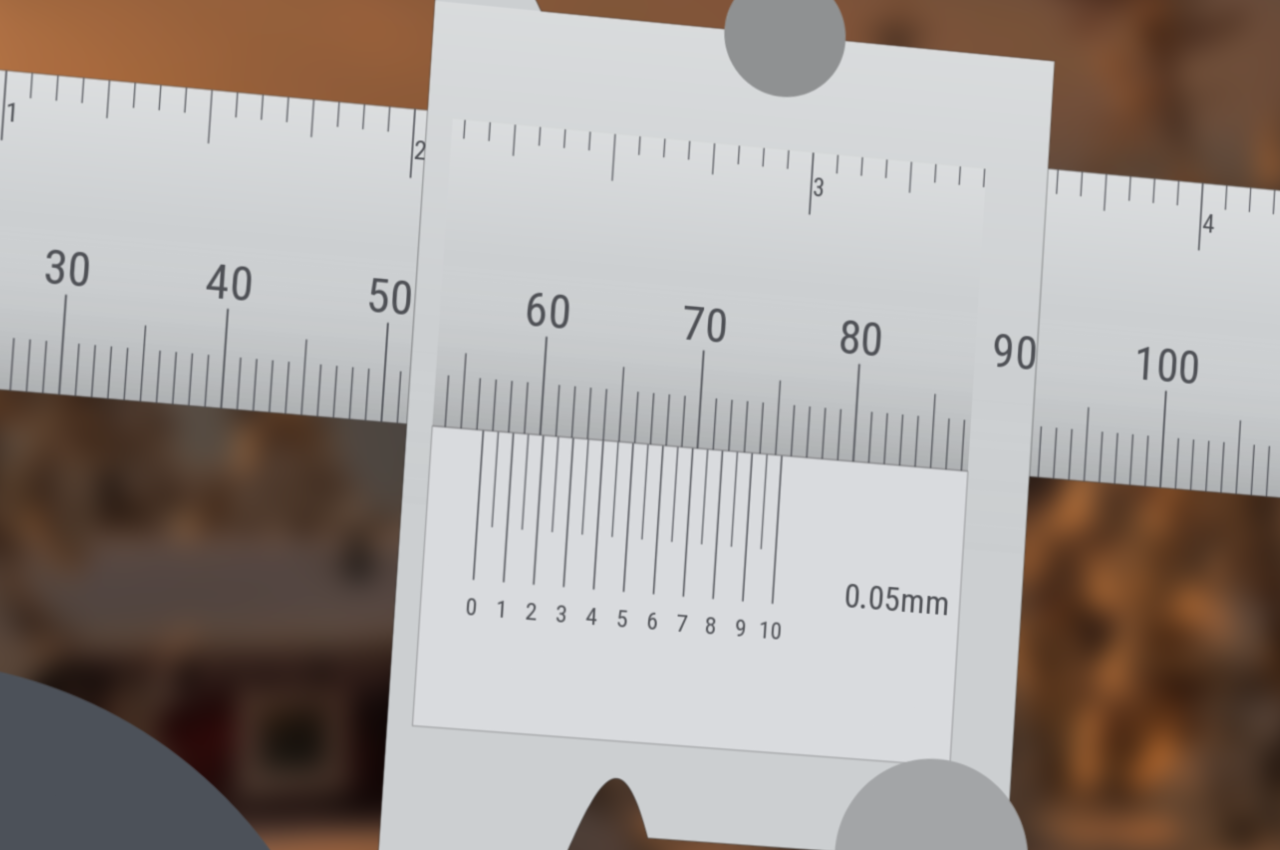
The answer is 56.4 mm
